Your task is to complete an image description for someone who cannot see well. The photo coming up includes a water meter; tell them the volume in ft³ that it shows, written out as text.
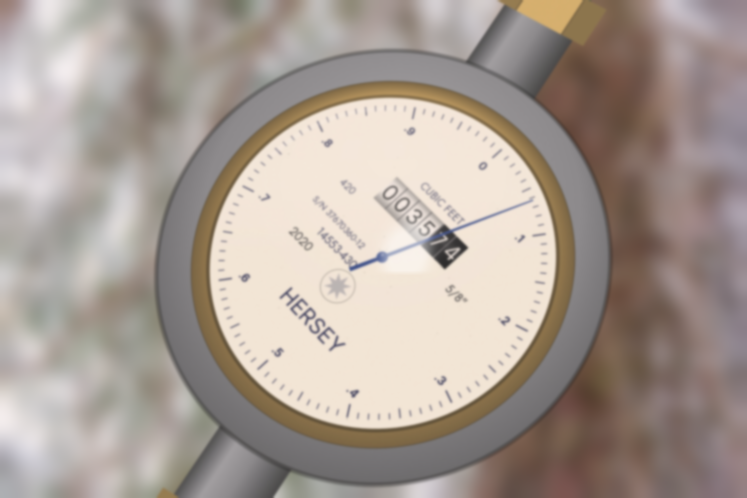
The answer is 3574.06 ft³
